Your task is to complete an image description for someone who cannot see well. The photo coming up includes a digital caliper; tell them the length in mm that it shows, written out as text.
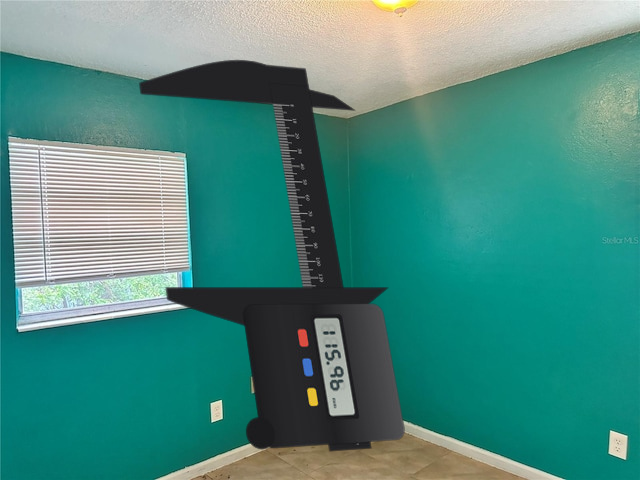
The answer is 115.96 mm
